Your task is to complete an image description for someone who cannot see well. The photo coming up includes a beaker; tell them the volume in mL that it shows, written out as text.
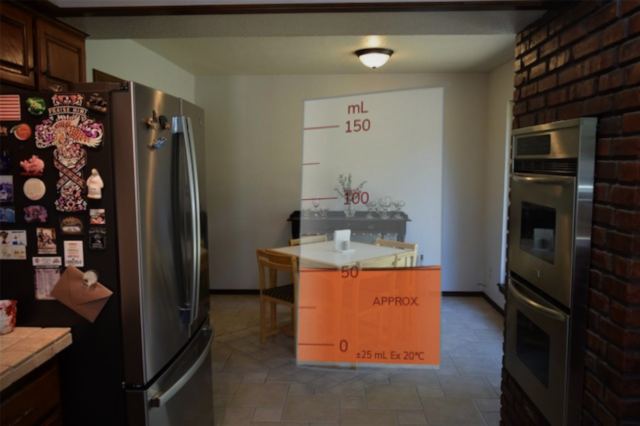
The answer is 50 mL
